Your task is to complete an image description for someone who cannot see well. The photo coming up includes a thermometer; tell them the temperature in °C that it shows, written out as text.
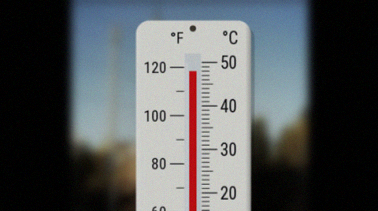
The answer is 48 °C
